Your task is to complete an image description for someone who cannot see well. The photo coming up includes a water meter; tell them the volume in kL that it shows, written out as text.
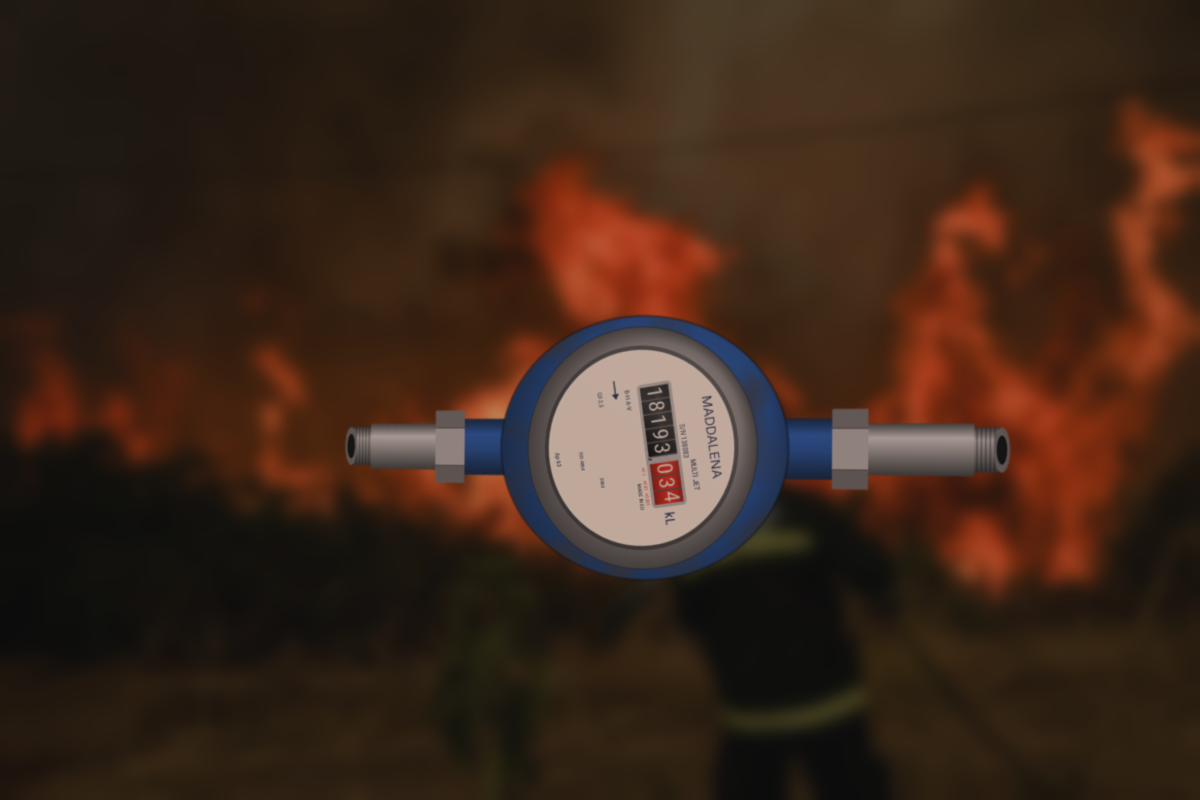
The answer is 18193.034 kL
